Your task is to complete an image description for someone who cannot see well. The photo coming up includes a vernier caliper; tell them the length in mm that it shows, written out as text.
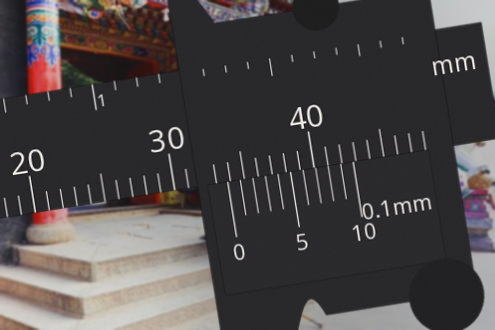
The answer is 33.8 mm
